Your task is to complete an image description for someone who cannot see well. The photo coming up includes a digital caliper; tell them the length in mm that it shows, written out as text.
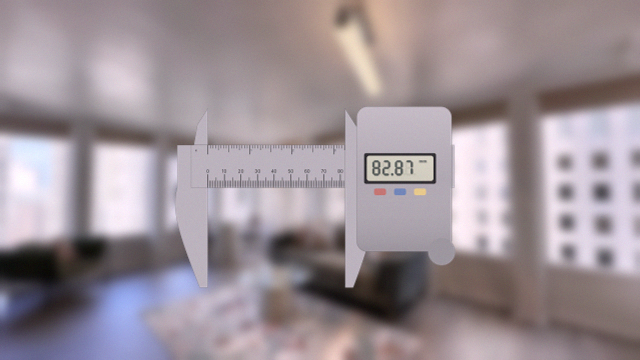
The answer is 82.87 mm
